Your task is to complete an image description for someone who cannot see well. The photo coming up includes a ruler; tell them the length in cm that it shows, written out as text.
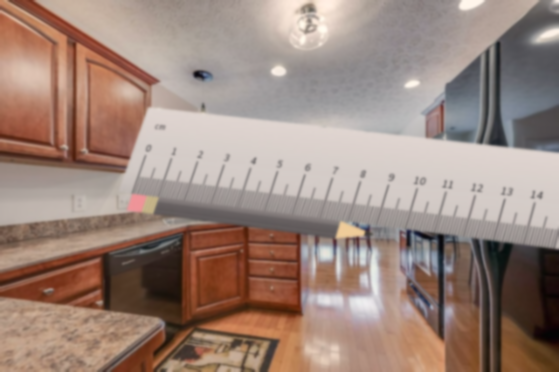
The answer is 9 cm
